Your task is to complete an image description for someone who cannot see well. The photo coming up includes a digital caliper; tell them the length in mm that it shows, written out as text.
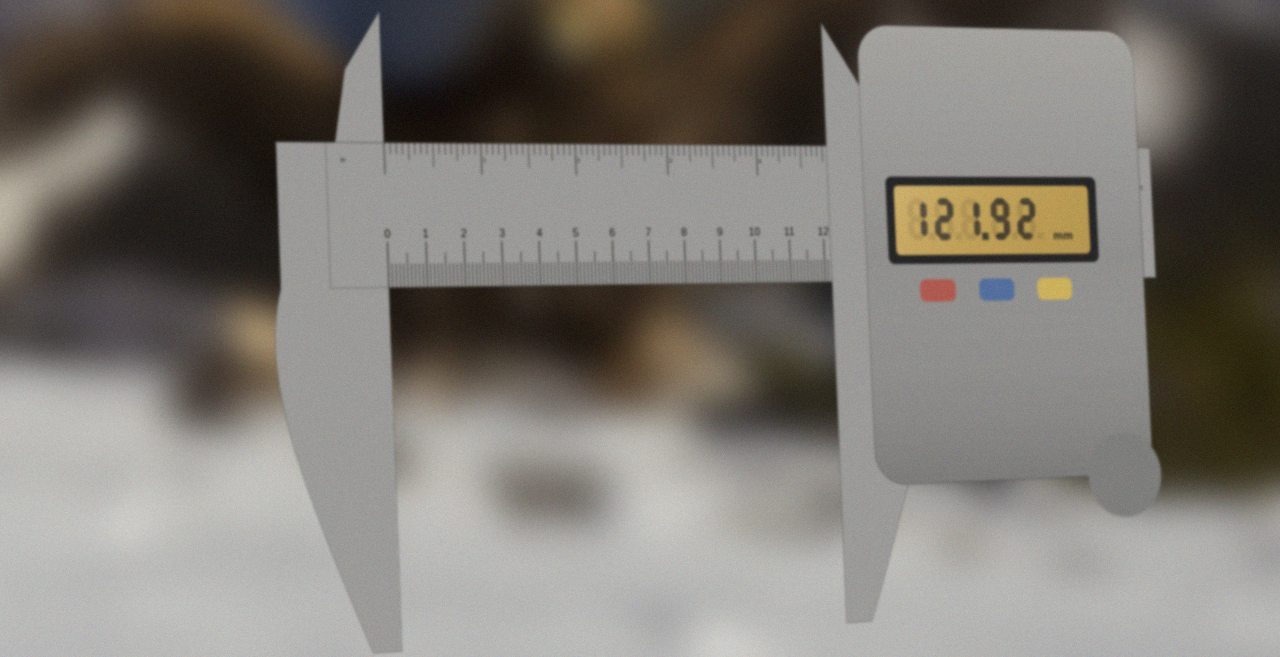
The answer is 121.92 mm
